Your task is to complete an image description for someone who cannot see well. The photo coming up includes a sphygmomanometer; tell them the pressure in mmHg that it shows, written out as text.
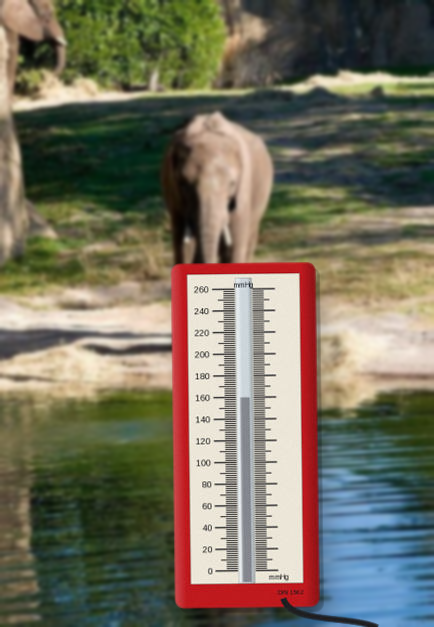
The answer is 160 mmHg
